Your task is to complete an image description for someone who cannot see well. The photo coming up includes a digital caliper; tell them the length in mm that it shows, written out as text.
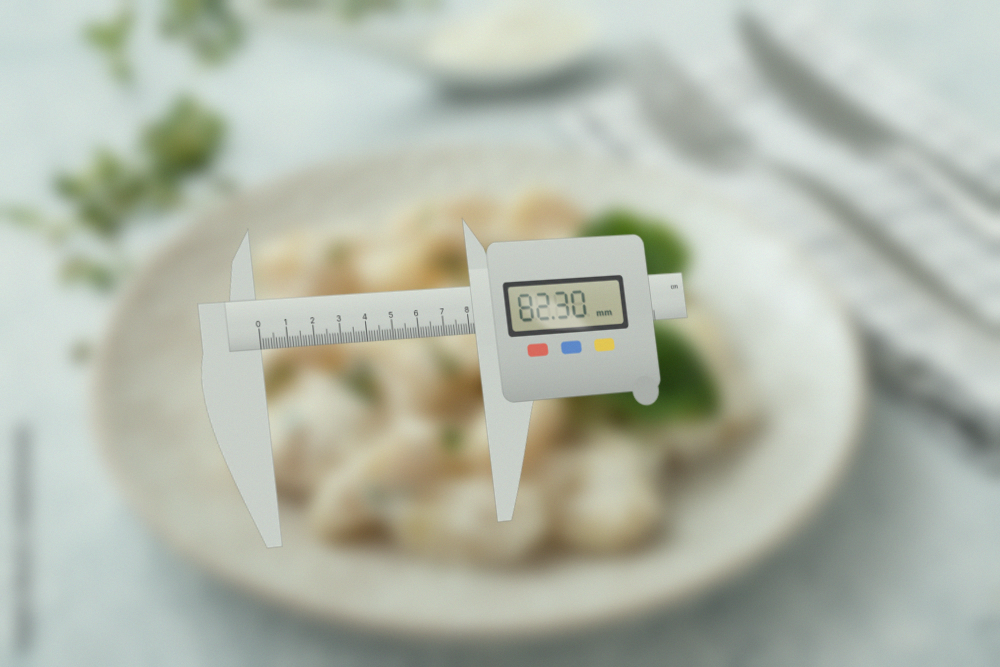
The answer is 82.30 mm
